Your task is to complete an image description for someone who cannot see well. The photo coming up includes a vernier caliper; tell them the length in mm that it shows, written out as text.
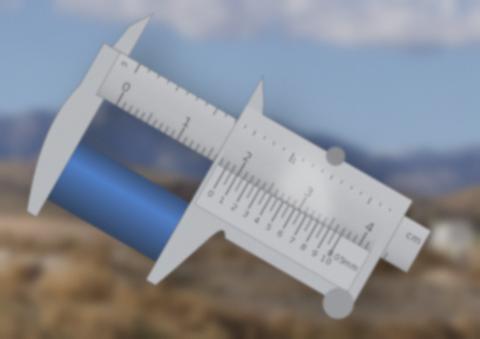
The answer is 18.0 mm
